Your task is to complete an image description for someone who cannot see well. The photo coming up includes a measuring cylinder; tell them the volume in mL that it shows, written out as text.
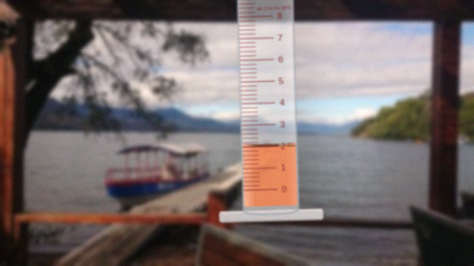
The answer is 2 mL
